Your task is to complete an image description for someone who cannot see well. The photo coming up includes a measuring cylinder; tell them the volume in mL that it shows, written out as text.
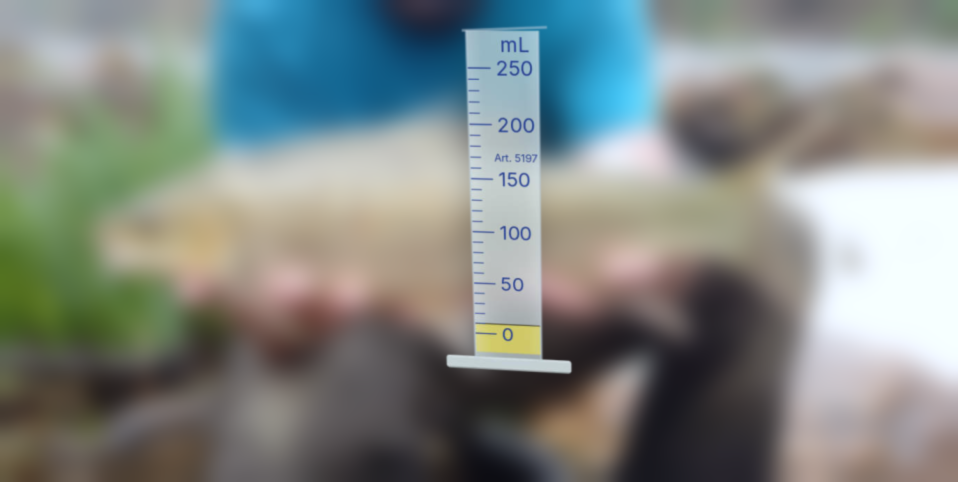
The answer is 10 mL
